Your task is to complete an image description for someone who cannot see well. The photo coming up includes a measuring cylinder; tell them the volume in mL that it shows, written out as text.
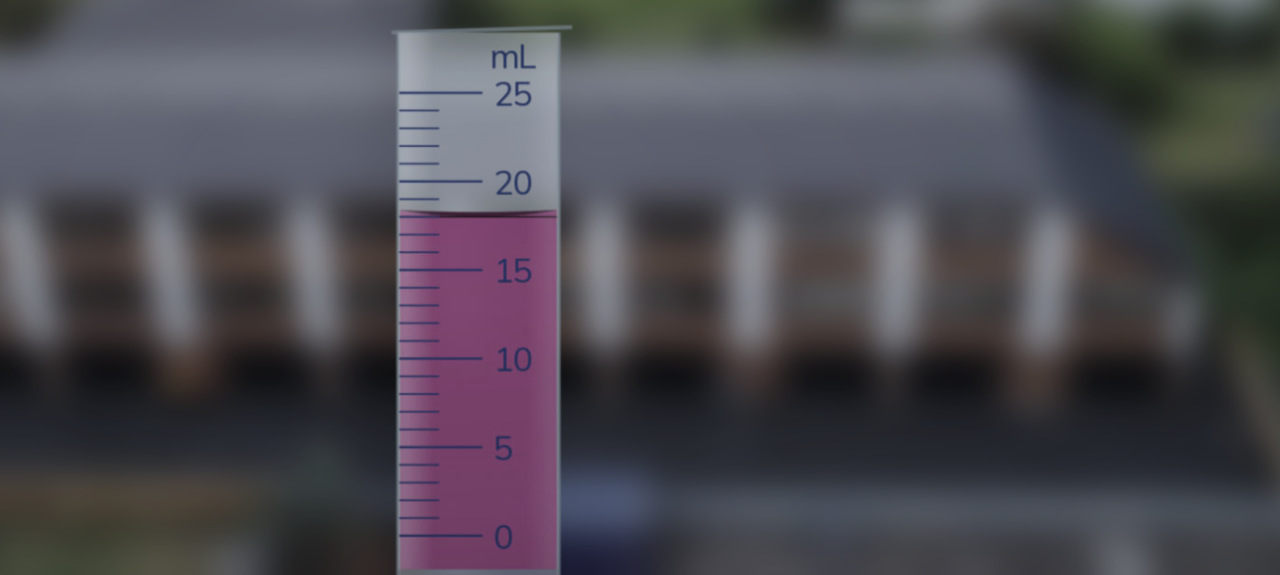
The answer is 18 mL
